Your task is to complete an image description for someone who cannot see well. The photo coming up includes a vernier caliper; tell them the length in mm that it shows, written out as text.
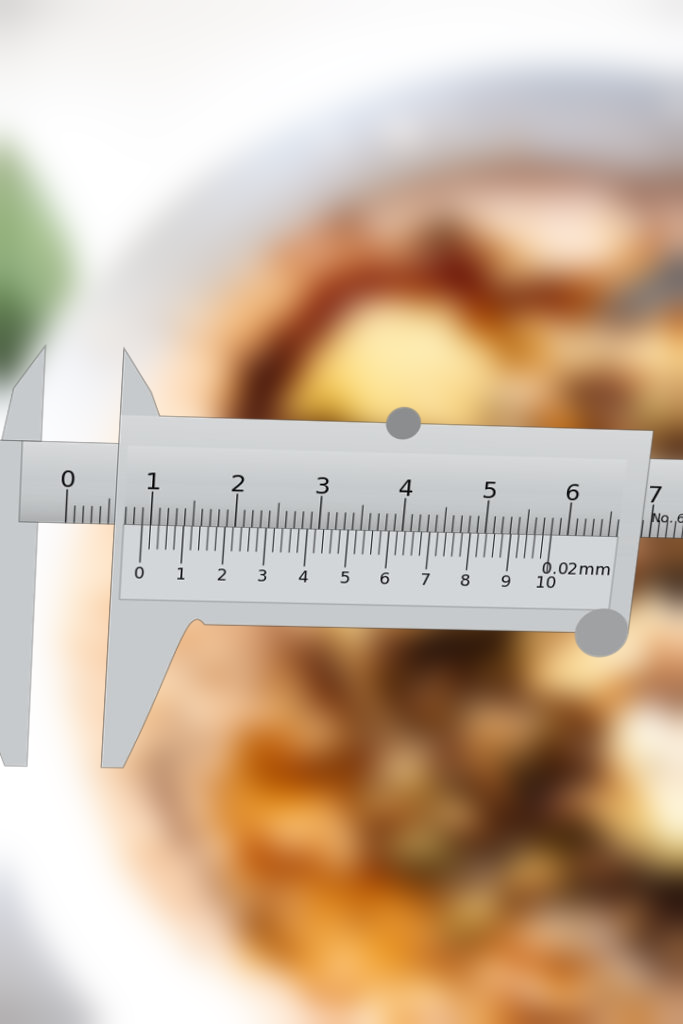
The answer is 9.0 mm
